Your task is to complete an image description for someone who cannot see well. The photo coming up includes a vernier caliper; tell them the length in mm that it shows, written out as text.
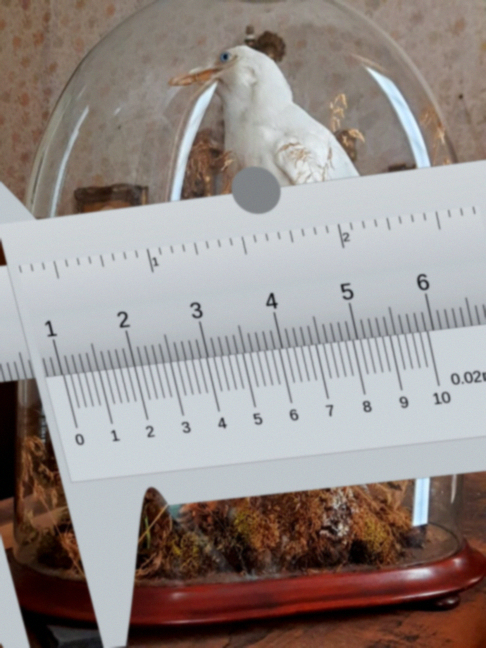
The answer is 10.2 mm
